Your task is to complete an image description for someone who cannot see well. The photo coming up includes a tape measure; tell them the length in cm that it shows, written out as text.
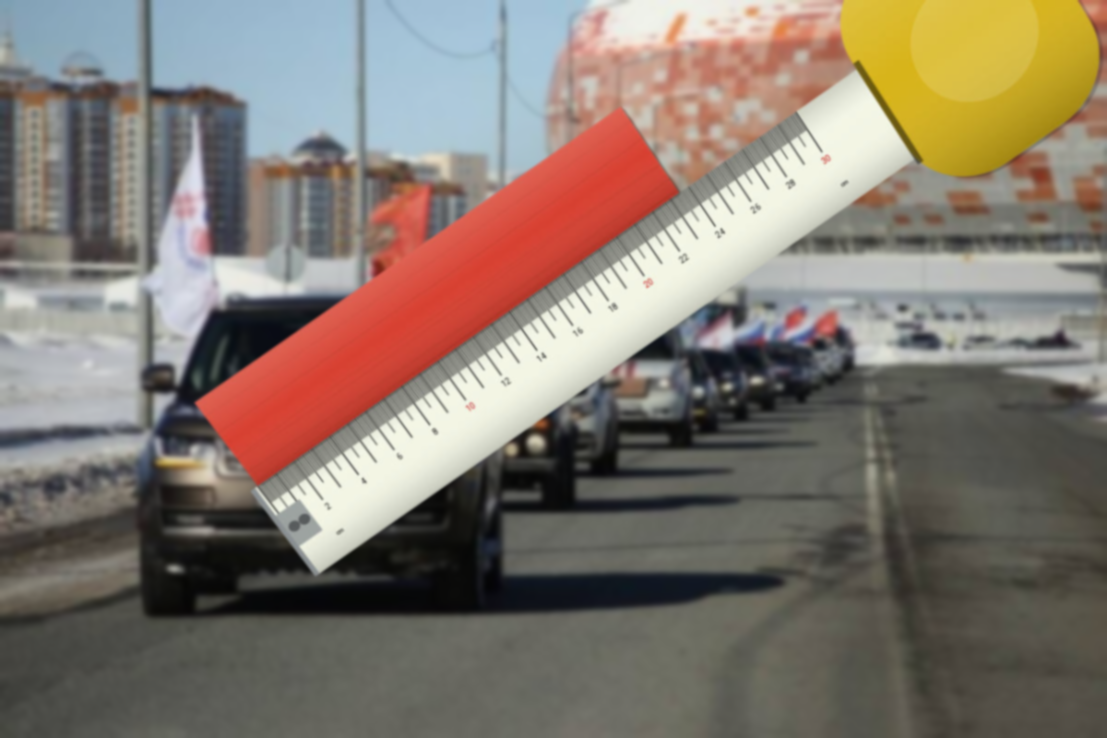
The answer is 23.5 cm
